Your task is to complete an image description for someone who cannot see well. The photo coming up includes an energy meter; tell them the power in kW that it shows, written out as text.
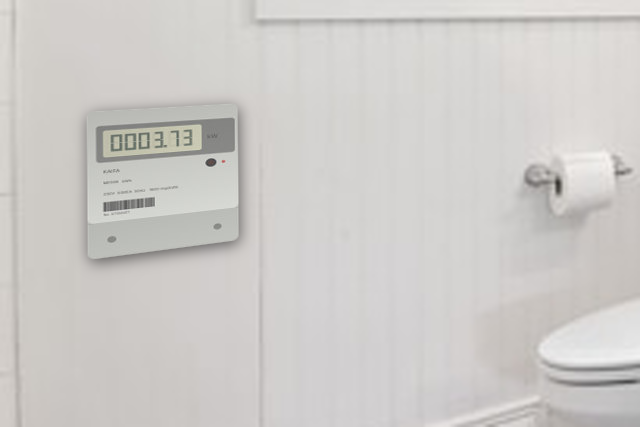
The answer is 3.73 kW
